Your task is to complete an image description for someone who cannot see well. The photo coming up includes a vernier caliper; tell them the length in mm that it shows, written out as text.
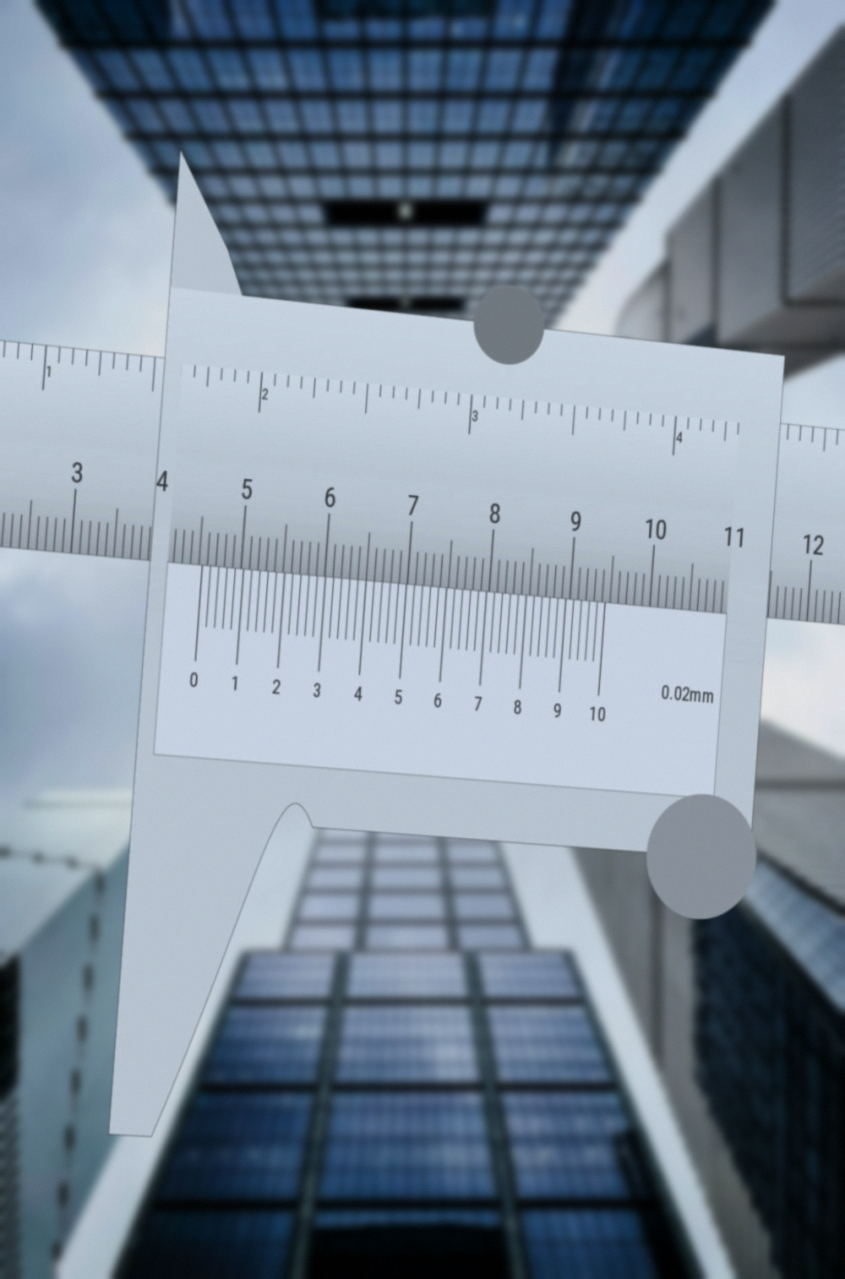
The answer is 45.4 mm
